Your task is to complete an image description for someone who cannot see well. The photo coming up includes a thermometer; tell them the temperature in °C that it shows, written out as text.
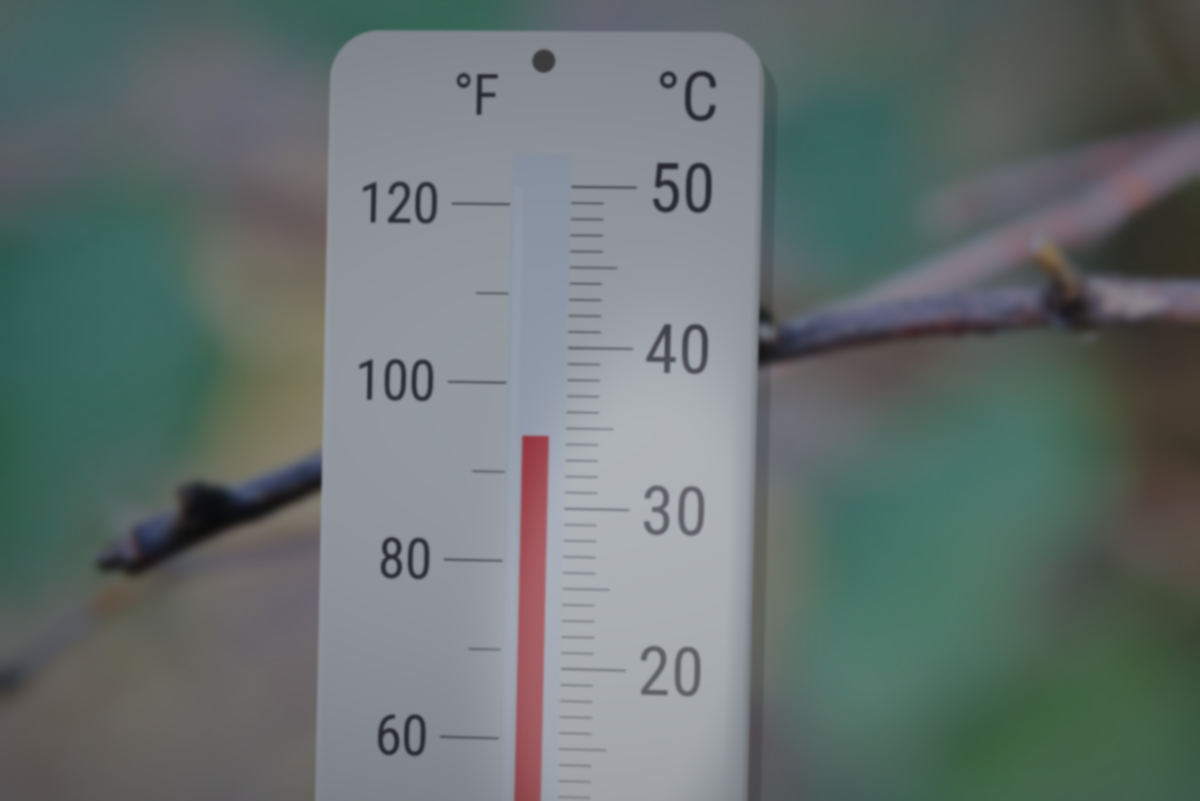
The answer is 34.5 °C
